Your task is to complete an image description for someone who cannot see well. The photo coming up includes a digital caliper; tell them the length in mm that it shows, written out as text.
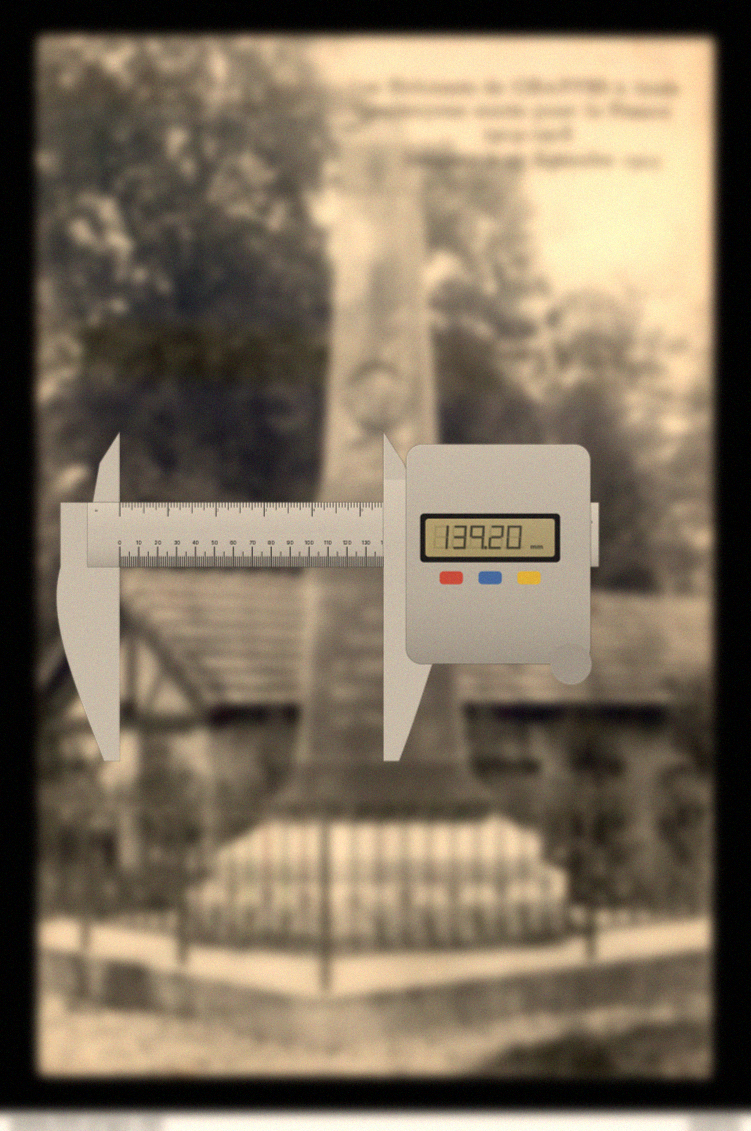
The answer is 139.20 mm
